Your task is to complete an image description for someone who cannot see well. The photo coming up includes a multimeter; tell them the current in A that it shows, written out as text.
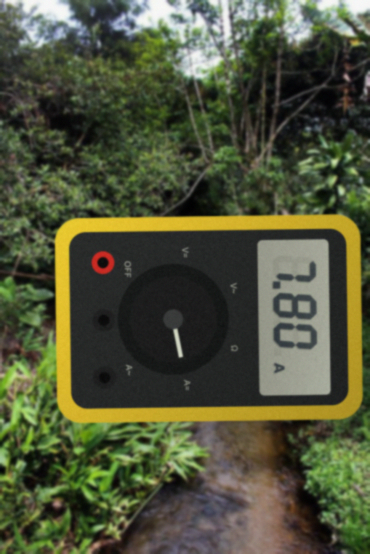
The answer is 7.80 A
